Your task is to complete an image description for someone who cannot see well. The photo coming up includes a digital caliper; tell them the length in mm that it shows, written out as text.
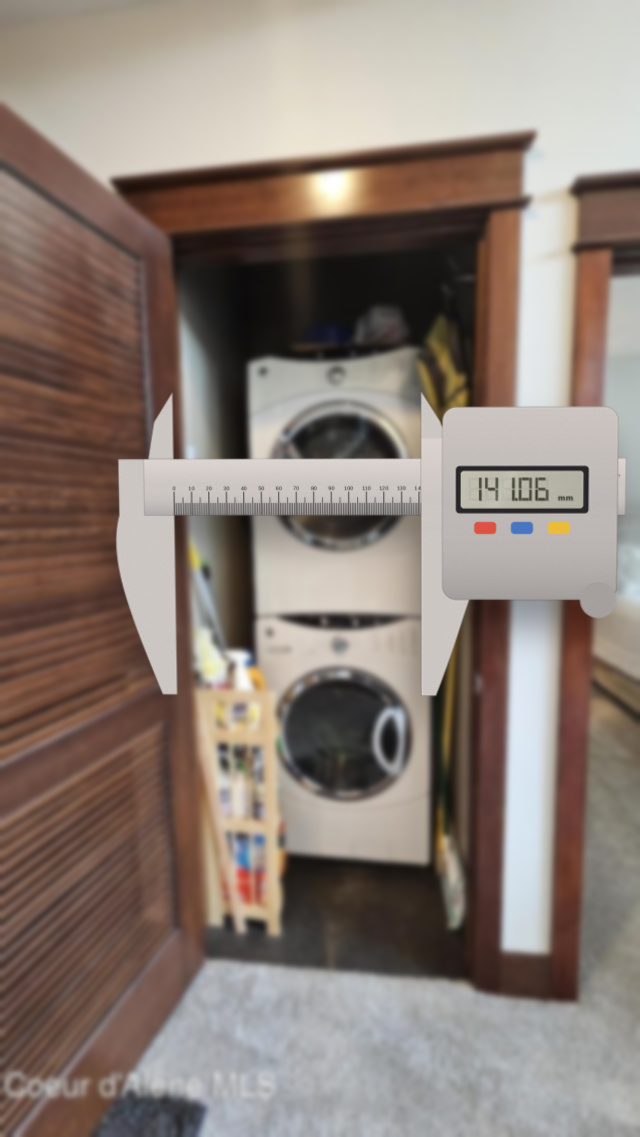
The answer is 141.06 mm
